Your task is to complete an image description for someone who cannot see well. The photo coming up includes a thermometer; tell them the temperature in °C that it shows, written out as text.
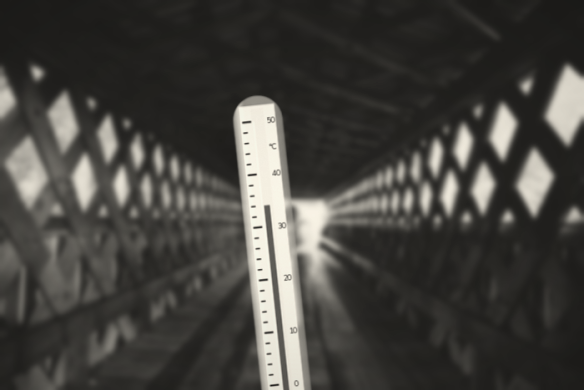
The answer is 34 °C
